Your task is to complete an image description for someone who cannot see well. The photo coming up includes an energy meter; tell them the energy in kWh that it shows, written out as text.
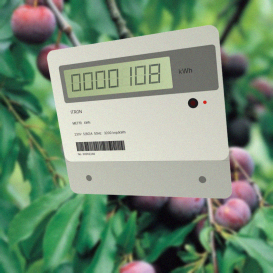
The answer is 108 kWh
